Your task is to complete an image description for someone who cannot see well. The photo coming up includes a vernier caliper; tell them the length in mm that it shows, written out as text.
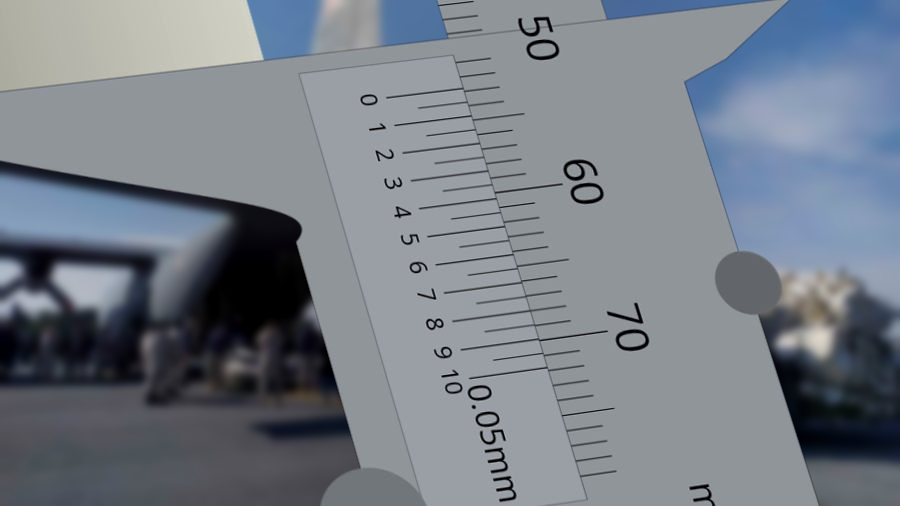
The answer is 52.8 mm
